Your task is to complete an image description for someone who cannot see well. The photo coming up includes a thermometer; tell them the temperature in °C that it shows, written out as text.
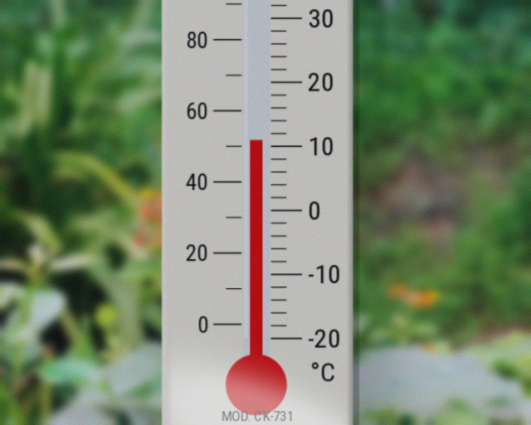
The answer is 11 °C
